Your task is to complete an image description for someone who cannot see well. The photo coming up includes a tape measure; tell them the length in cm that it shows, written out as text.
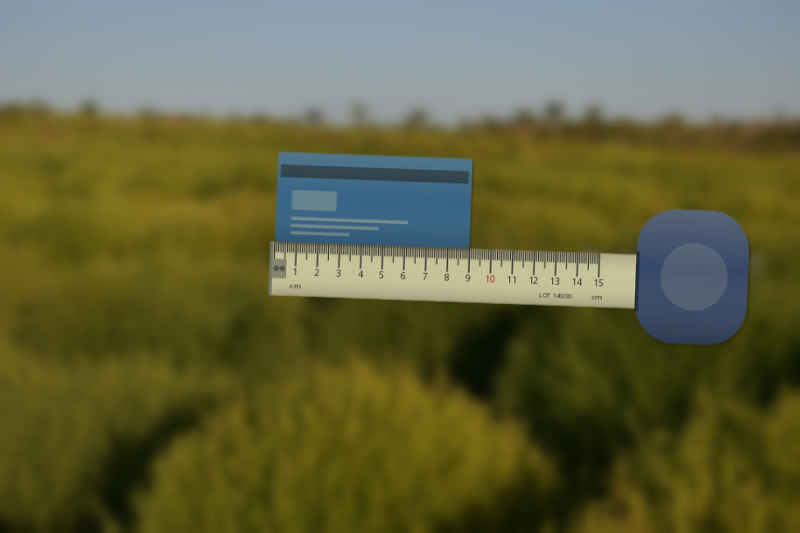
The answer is 9 cm
